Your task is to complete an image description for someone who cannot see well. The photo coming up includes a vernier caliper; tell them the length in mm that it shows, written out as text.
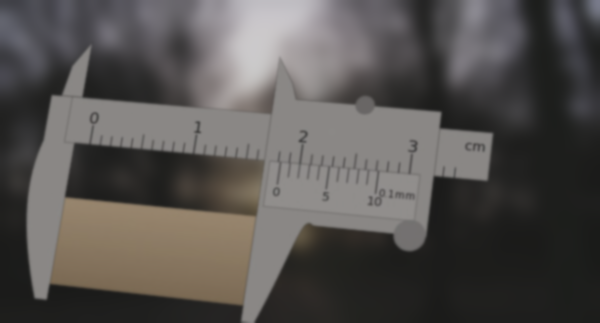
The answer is 18.2 mm
